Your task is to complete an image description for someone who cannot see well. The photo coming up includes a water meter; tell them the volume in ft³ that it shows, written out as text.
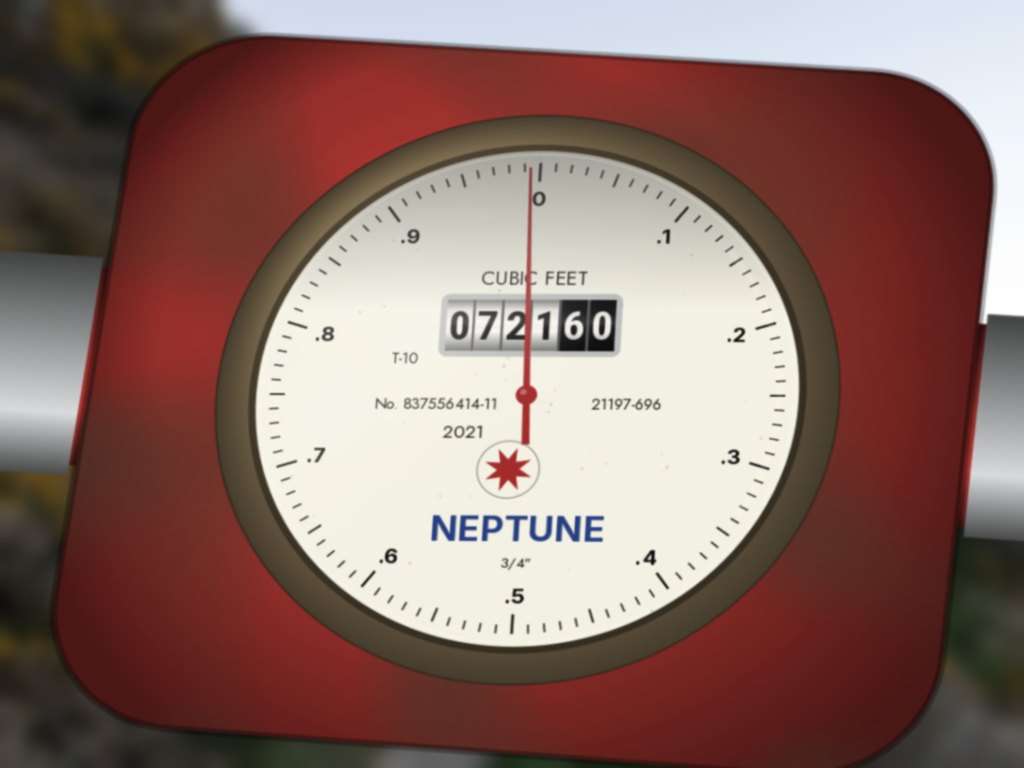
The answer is 72159.99 ft³
